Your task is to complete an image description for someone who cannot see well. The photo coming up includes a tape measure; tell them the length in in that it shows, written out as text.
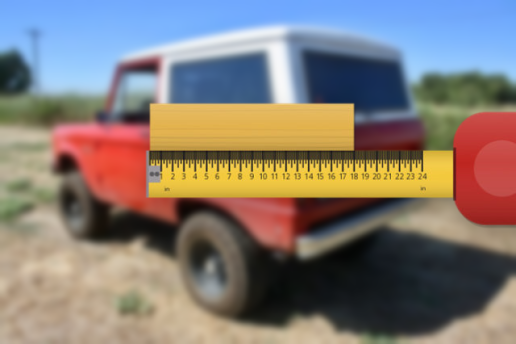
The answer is 18 in
